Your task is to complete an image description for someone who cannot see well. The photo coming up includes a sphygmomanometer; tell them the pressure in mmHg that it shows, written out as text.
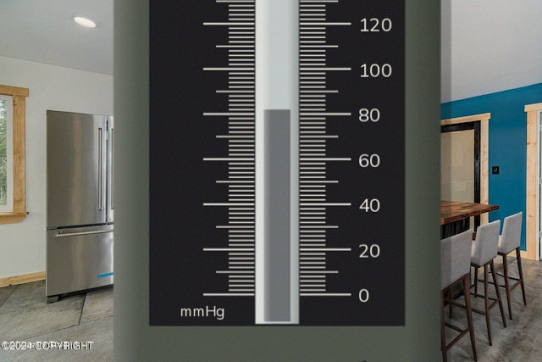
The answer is 82 mmHg
